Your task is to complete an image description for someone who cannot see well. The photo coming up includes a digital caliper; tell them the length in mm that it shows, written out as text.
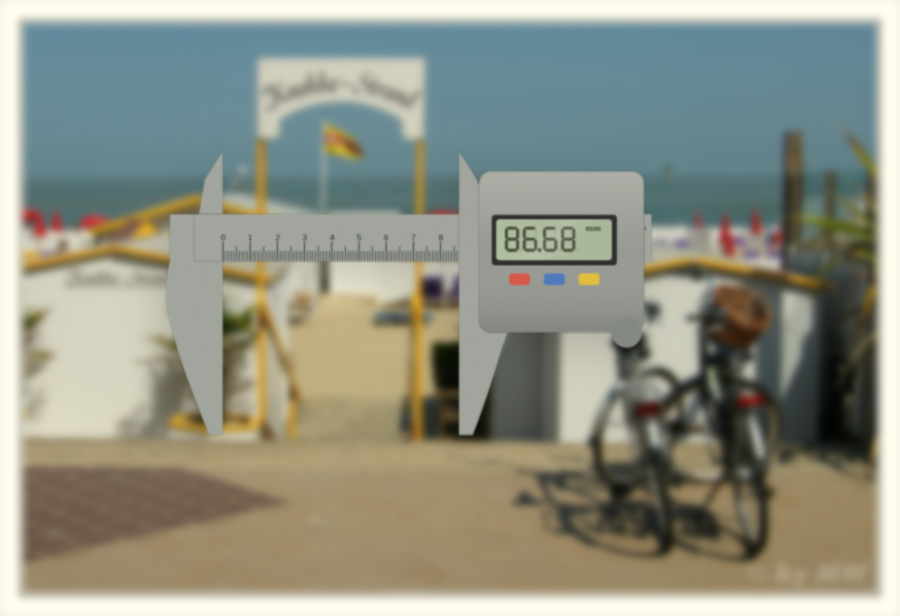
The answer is 86.68 mm
